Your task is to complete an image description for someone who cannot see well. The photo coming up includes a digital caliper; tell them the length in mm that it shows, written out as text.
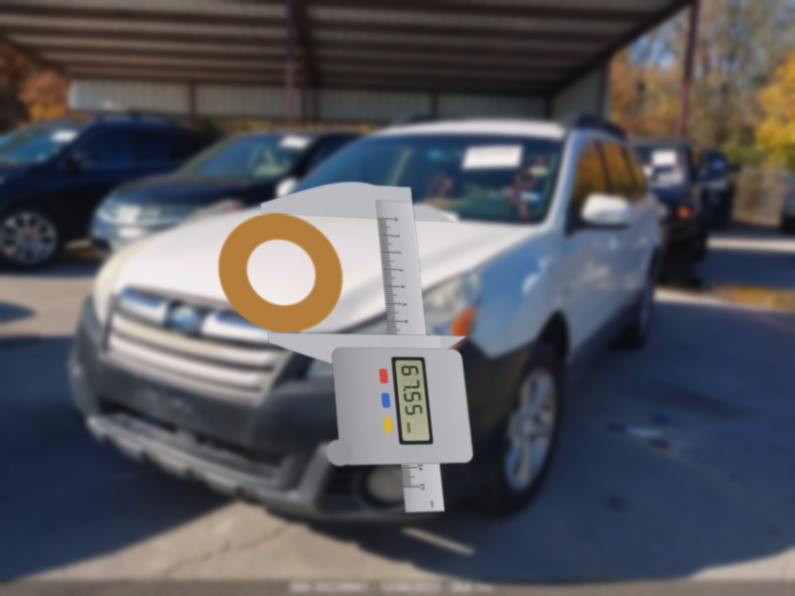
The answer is 67.55 mm
